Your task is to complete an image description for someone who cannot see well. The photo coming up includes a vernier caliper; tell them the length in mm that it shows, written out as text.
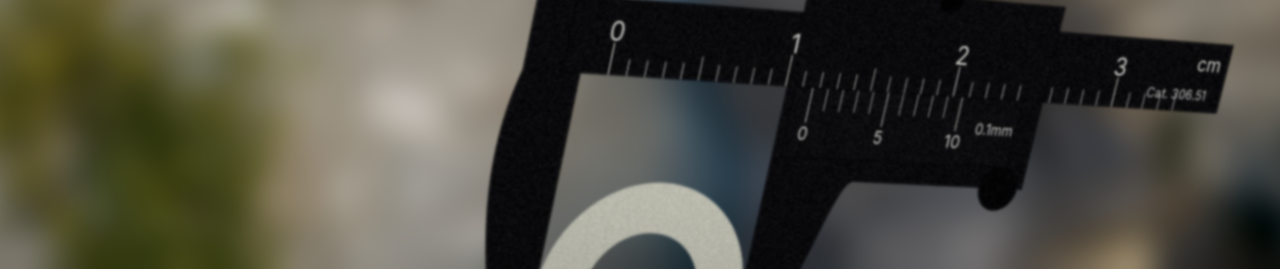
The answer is 11.6 mm
